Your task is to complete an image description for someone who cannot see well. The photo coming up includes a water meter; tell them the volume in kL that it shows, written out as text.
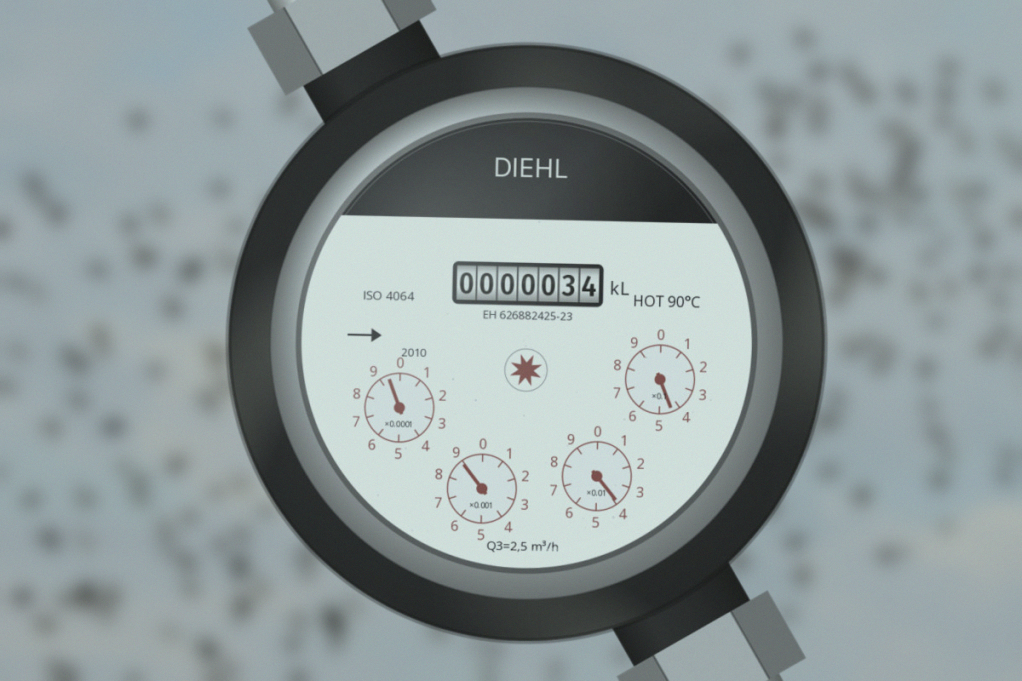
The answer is 34.4389 kL
